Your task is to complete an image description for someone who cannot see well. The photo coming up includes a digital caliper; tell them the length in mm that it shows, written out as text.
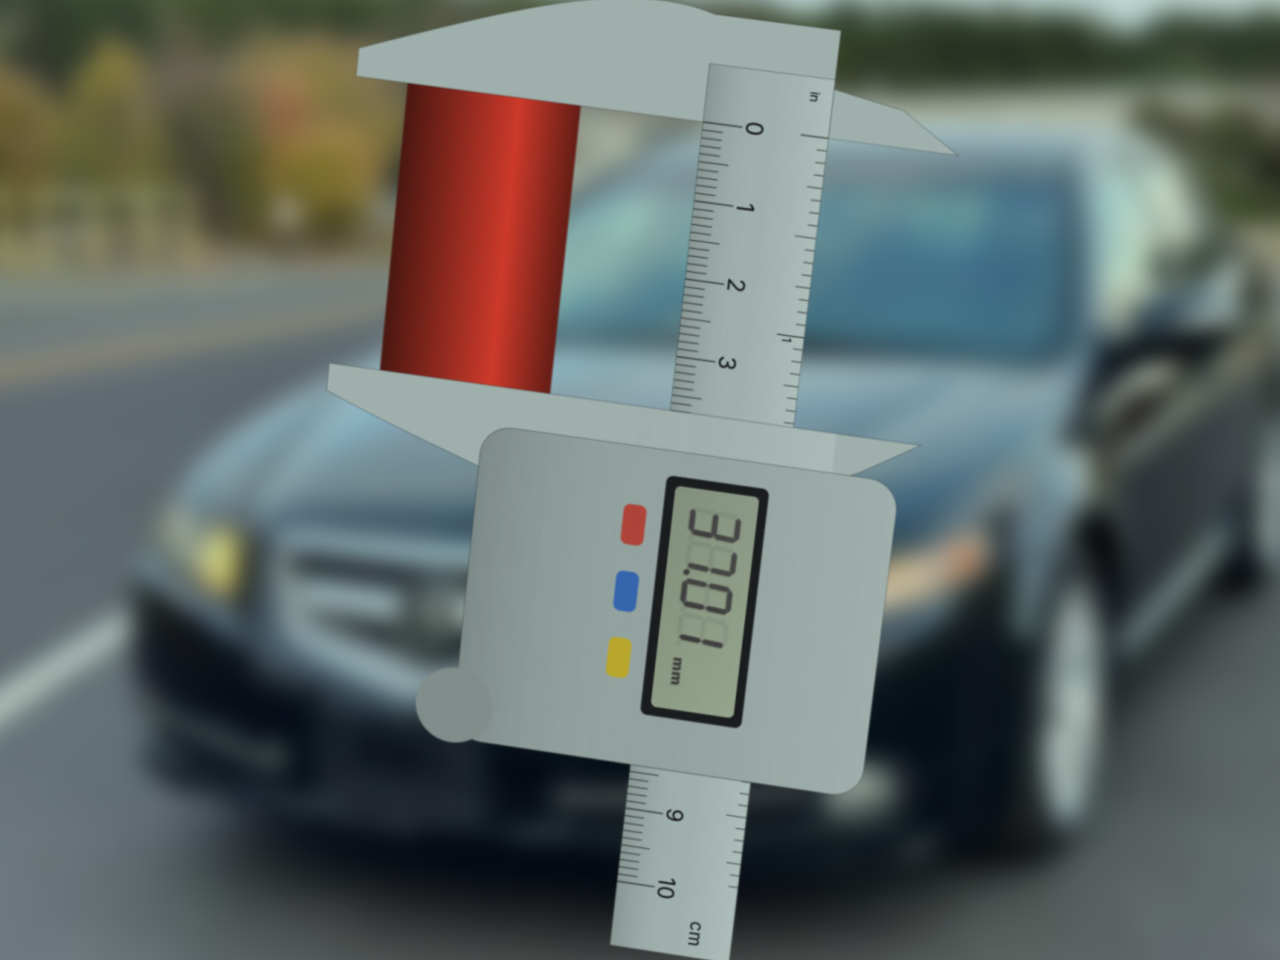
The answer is 37.01 mm
